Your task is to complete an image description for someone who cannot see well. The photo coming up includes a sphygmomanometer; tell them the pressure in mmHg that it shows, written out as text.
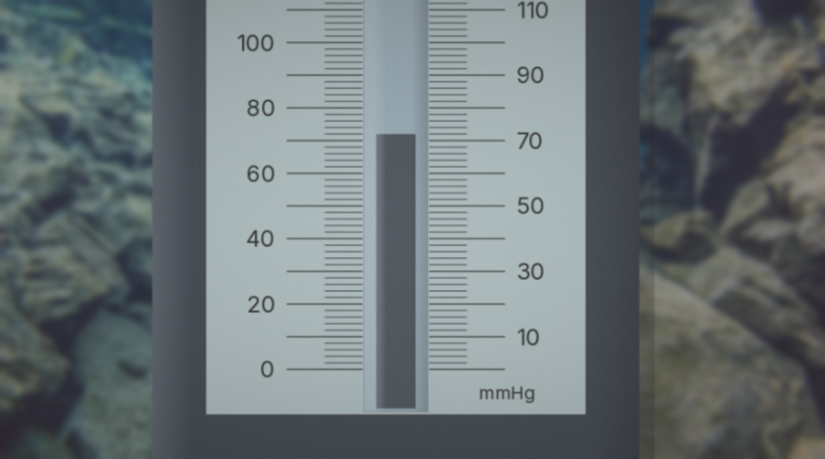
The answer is 72 mmHg
